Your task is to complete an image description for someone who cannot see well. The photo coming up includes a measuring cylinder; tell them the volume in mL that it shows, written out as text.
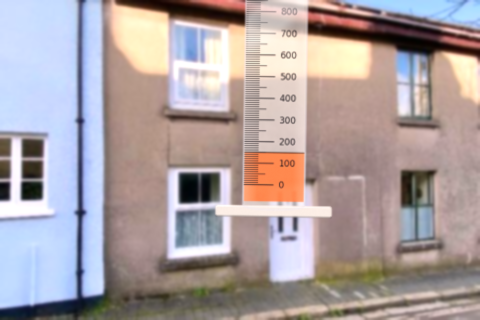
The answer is 150 mL
